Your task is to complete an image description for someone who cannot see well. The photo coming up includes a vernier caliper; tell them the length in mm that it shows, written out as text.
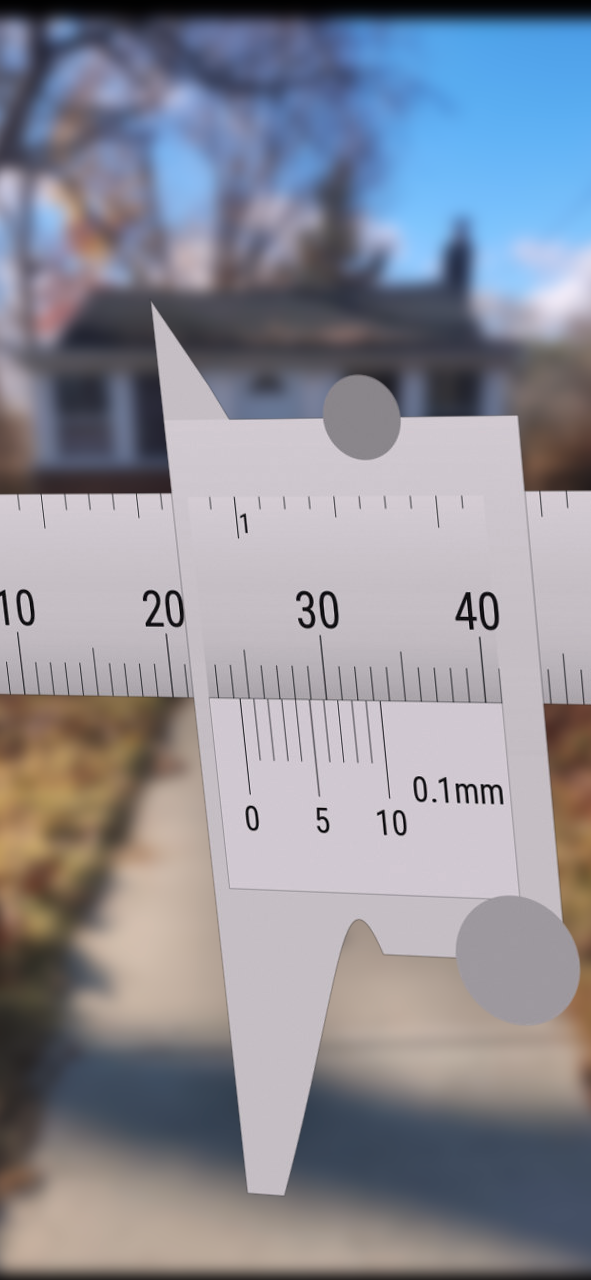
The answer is 24.4 mm
